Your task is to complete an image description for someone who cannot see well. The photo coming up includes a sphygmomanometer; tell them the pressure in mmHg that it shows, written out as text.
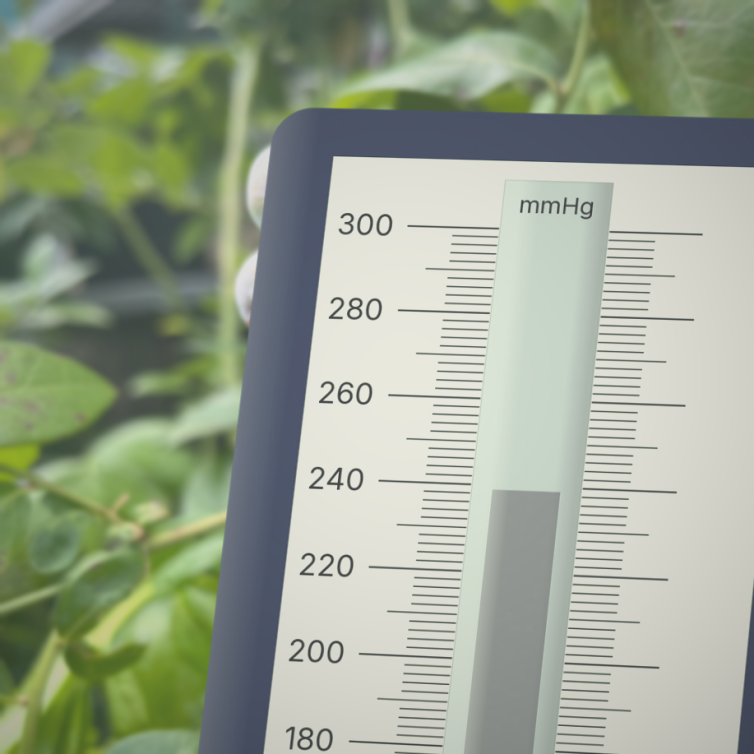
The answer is 239 mmHg
